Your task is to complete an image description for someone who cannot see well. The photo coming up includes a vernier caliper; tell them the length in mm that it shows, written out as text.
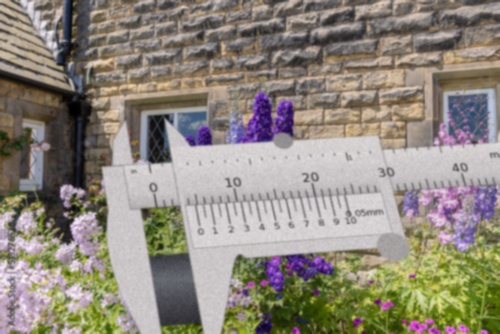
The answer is 4.8 mm
